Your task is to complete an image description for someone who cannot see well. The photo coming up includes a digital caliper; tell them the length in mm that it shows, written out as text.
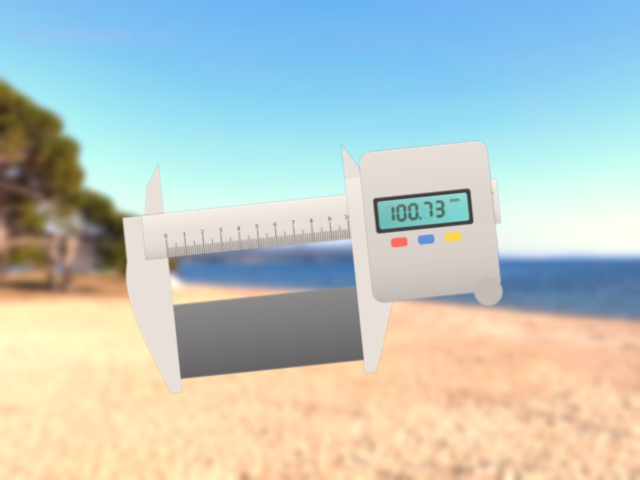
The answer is 100.73 mm
